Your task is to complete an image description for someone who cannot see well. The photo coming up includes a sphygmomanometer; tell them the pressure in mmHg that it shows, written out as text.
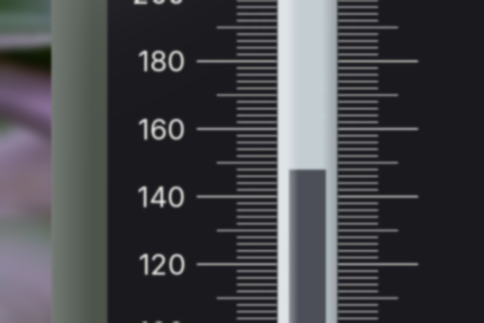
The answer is 148 mmHg
